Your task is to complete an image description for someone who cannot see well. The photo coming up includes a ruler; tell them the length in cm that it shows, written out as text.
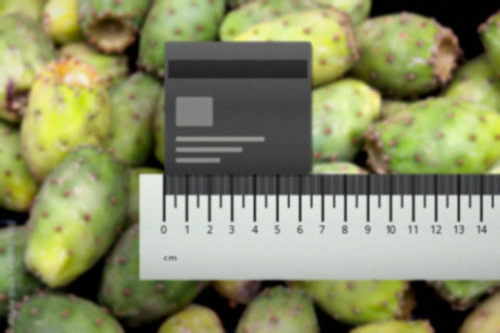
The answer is 6.5 cm
